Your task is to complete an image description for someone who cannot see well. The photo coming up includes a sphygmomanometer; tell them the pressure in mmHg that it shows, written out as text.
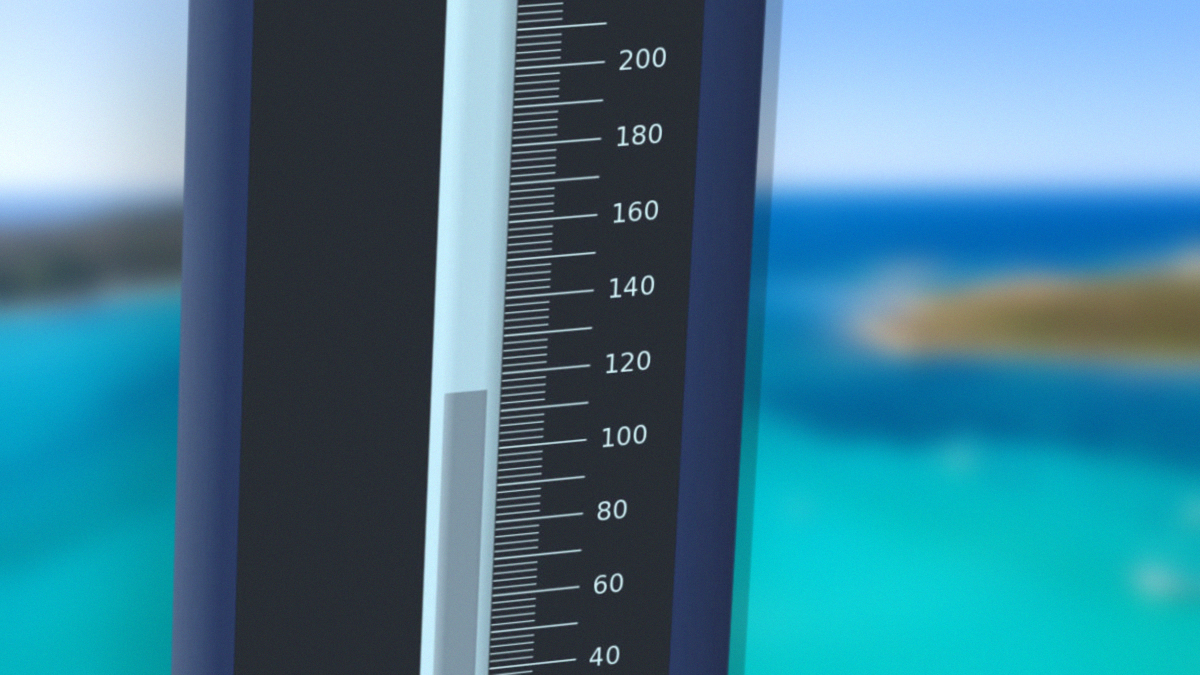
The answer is 116 mmHg
